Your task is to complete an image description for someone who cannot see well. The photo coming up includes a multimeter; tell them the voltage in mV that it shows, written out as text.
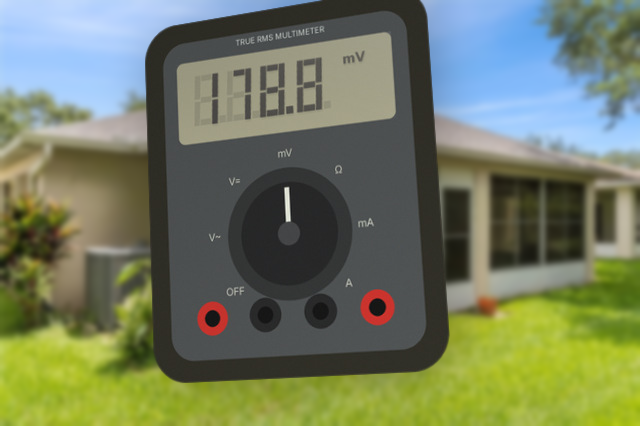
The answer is 178.8 mV
